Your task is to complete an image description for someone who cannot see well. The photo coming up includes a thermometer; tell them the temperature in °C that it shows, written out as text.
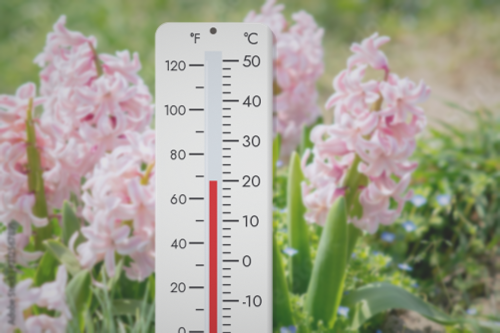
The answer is 20 °C
